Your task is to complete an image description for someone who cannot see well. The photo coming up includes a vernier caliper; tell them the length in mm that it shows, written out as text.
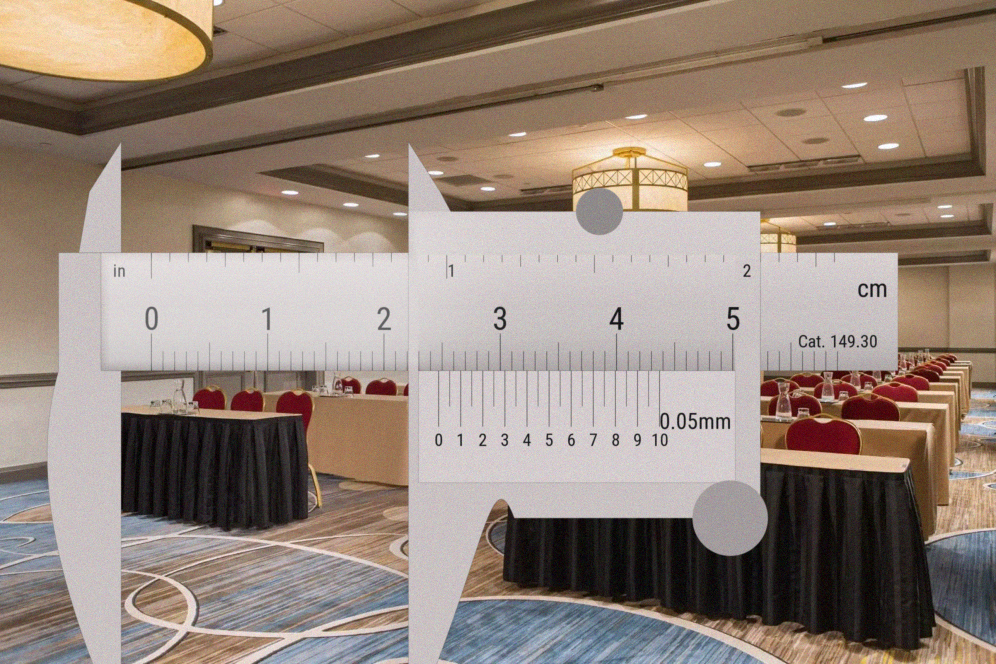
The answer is 24.7 mm
